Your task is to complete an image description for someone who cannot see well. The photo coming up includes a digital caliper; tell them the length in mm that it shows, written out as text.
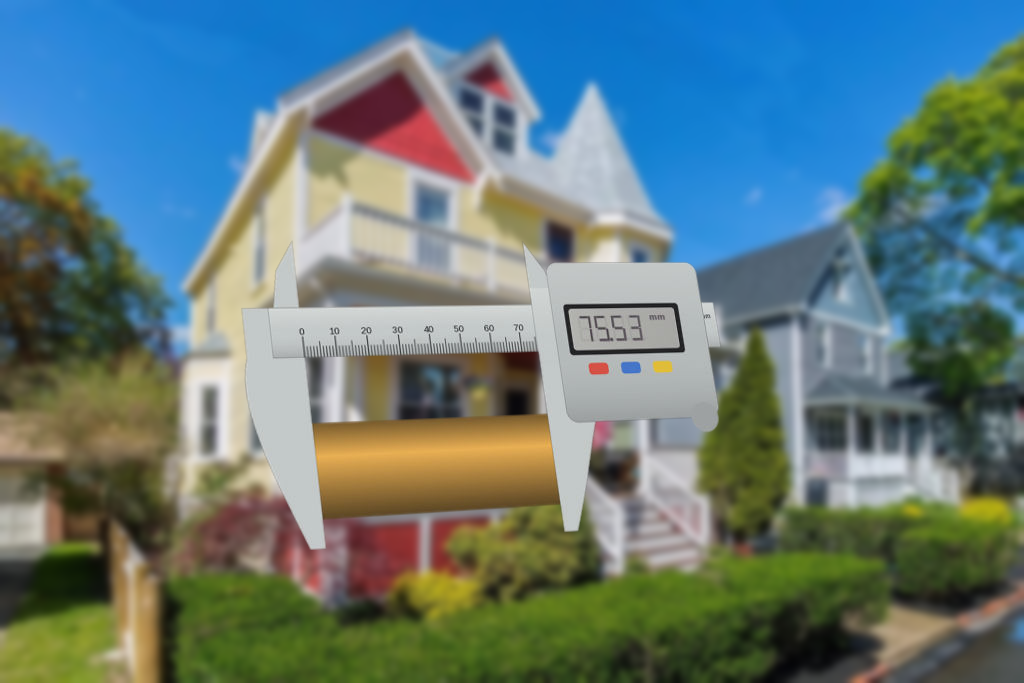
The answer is 75.53 mm
